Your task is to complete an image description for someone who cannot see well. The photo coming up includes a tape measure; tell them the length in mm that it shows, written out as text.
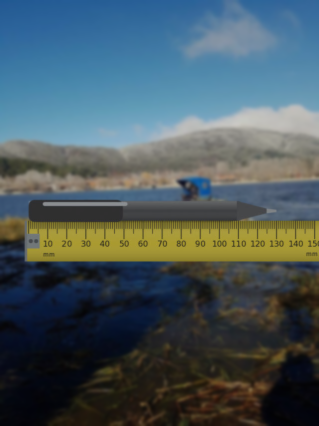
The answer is 130 mm
